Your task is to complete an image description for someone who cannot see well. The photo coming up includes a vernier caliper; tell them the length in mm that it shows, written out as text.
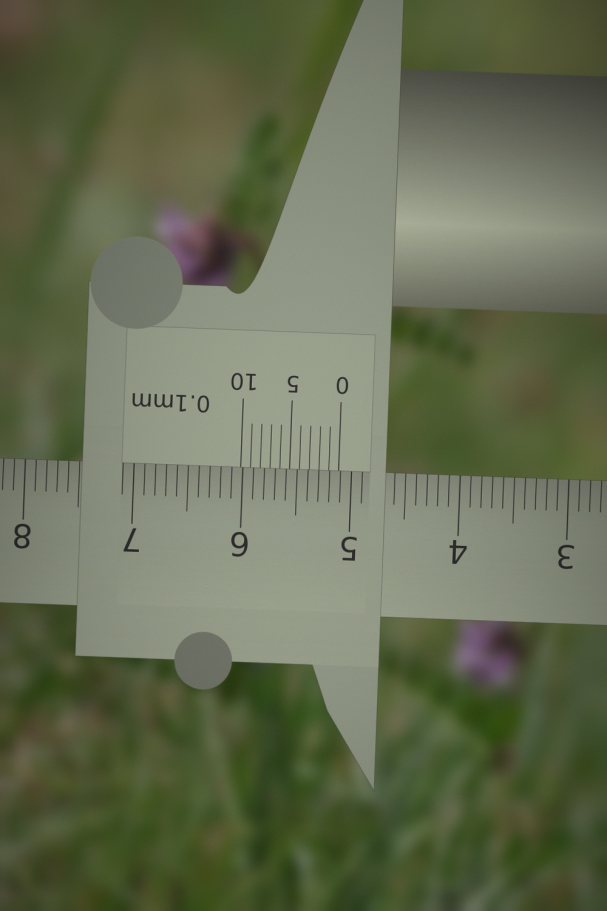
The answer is 51.2 mm
